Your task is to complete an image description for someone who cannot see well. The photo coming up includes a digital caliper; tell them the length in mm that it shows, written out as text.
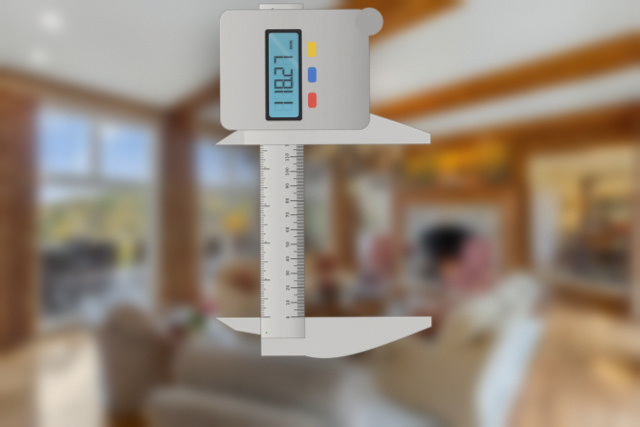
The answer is 118.27 mm
